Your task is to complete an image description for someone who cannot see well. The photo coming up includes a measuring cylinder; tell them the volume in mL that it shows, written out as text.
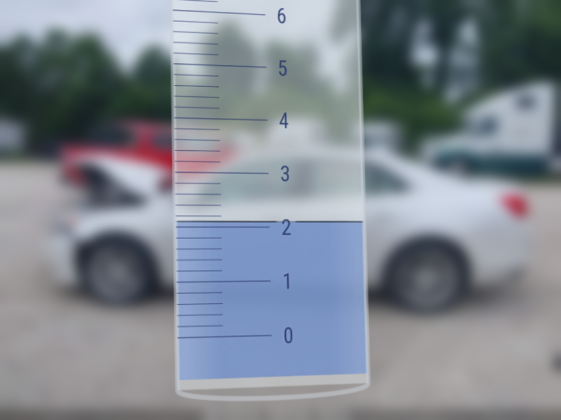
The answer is 2.1 mL
